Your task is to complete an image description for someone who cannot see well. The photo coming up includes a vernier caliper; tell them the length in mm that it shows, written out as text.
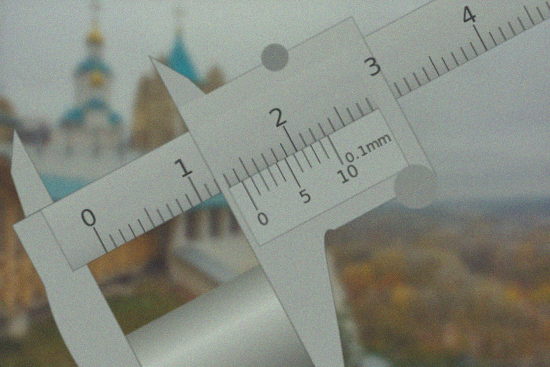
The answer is 14.2 mm
